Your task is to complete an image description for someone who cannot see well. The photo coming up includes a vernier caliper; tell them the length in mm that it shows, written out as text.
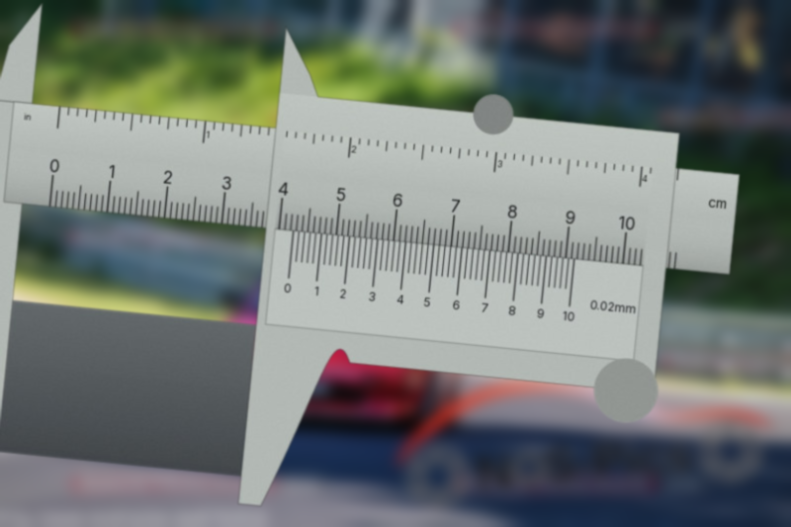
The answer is 42.5 mm
